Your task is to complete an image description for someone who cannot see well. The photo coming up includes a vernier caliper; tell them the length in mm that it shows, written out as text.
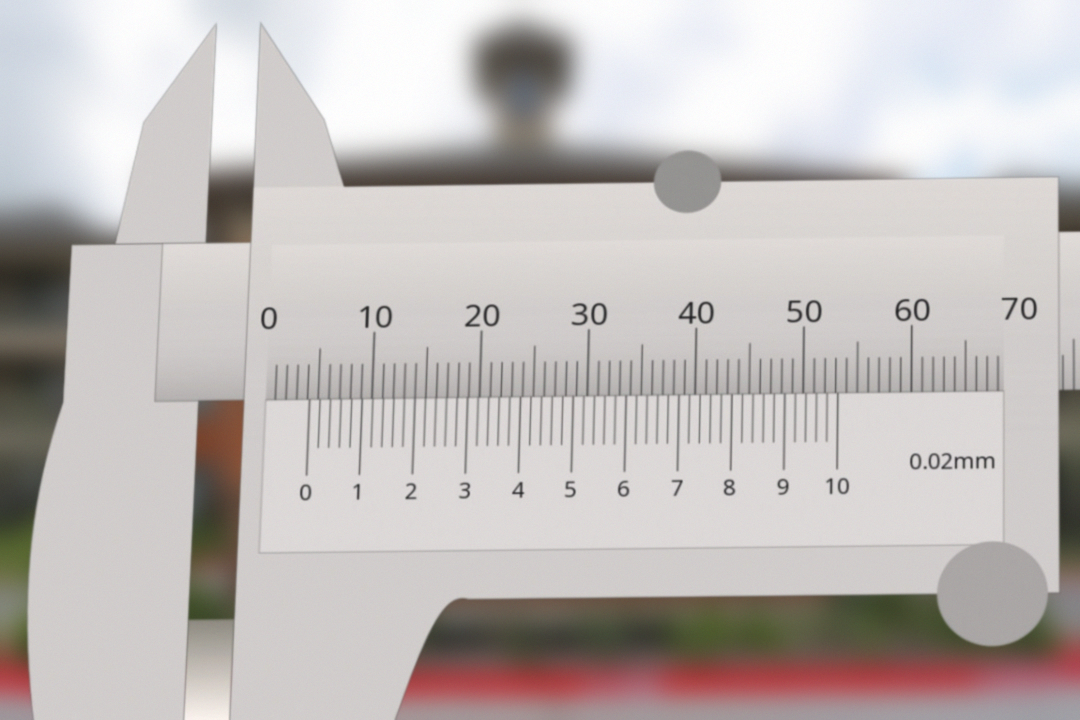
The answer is 4.2 mm
